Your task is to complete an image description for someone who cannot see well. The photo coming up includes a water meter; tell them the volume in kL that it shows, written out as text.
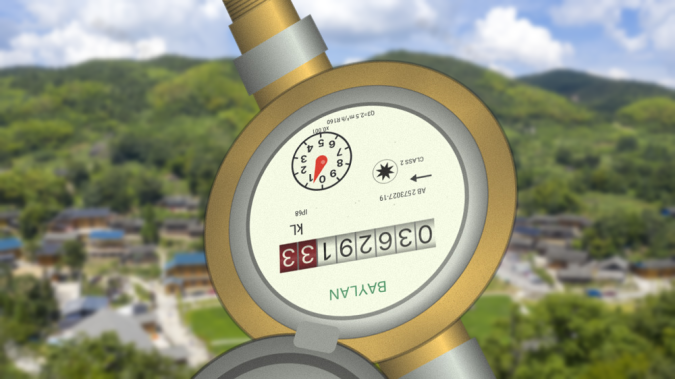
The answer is 36291.330 kL
